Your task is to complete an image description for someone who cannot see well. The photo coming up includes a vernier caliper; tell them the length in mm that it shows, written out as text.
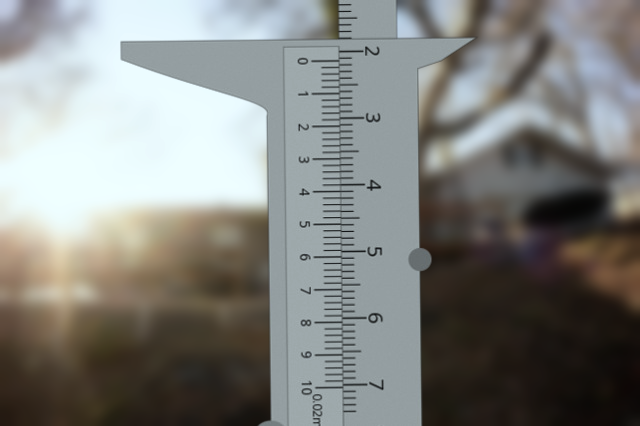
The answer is 21.4 mm
